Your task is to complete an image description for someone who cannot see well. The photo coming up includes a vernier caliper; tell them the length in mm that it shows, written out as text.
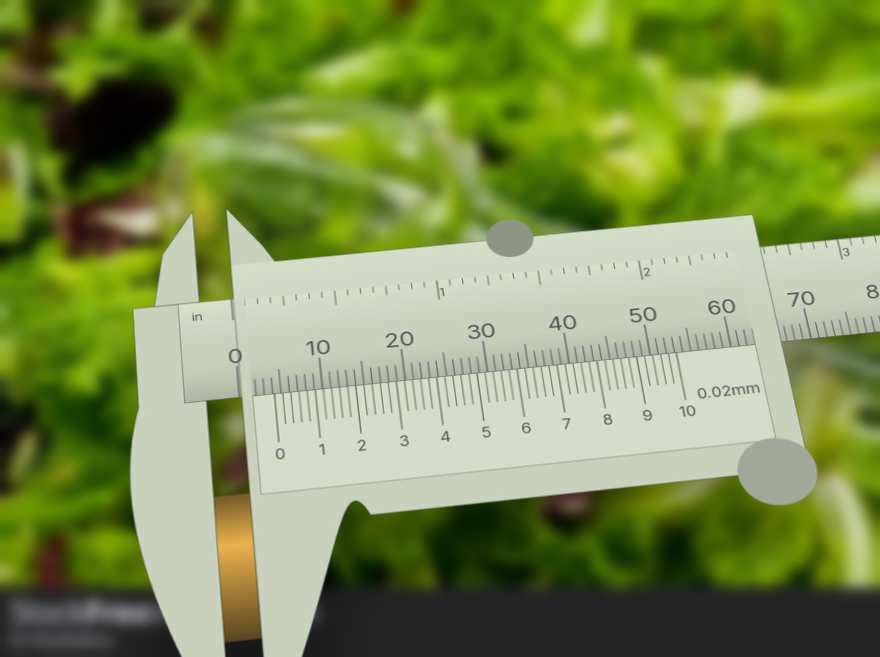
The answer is 4.2 mm
